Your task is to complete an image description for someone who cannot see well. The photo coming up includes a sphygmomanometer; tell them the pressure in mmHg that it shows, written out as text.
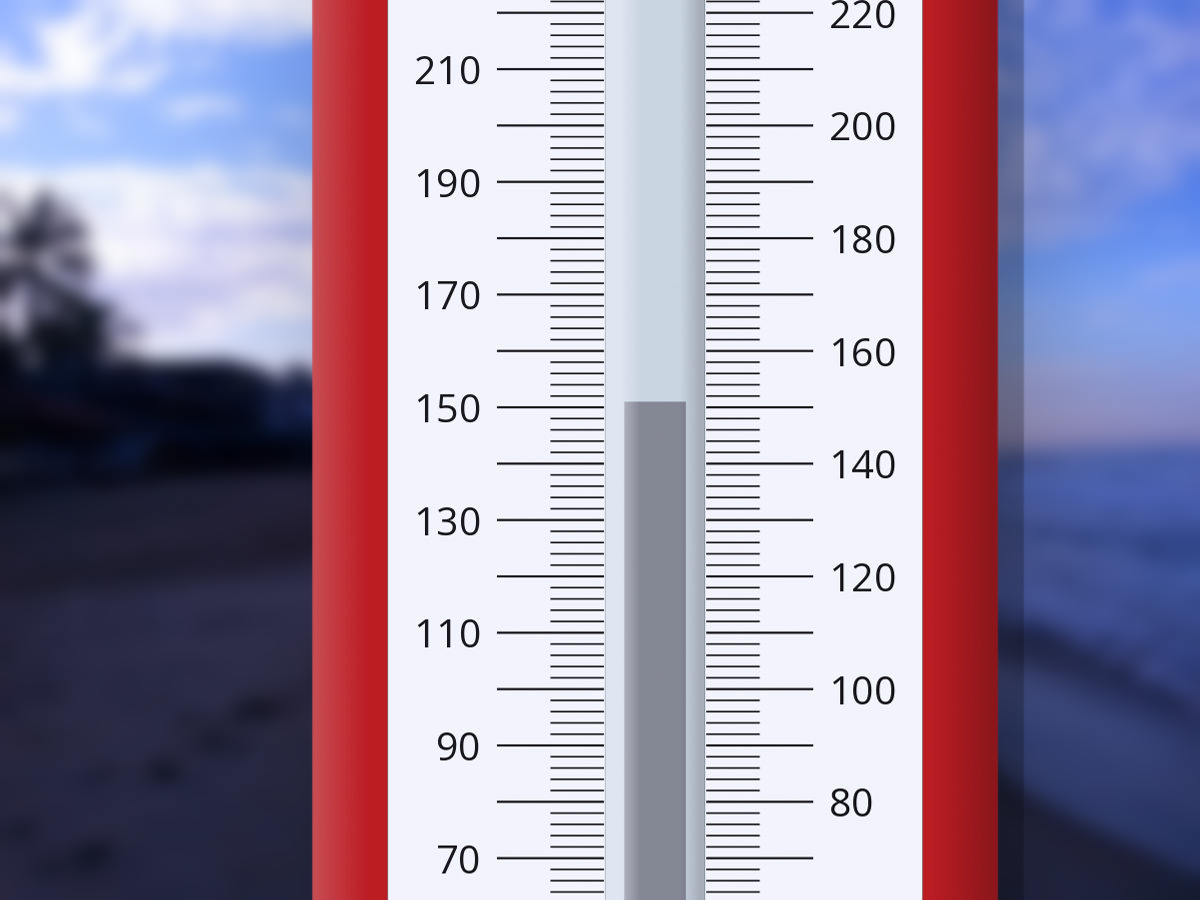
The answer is 151 mmHg
